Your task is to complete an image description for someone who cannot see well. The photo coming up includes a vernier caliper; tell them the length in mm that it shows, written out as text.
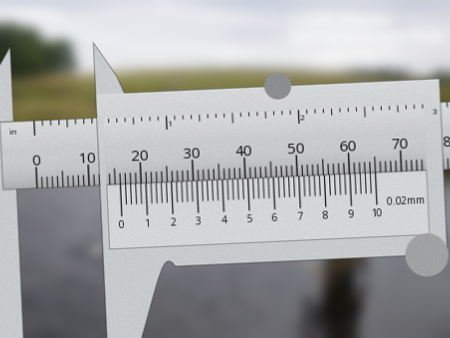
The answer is 16.0 mm
